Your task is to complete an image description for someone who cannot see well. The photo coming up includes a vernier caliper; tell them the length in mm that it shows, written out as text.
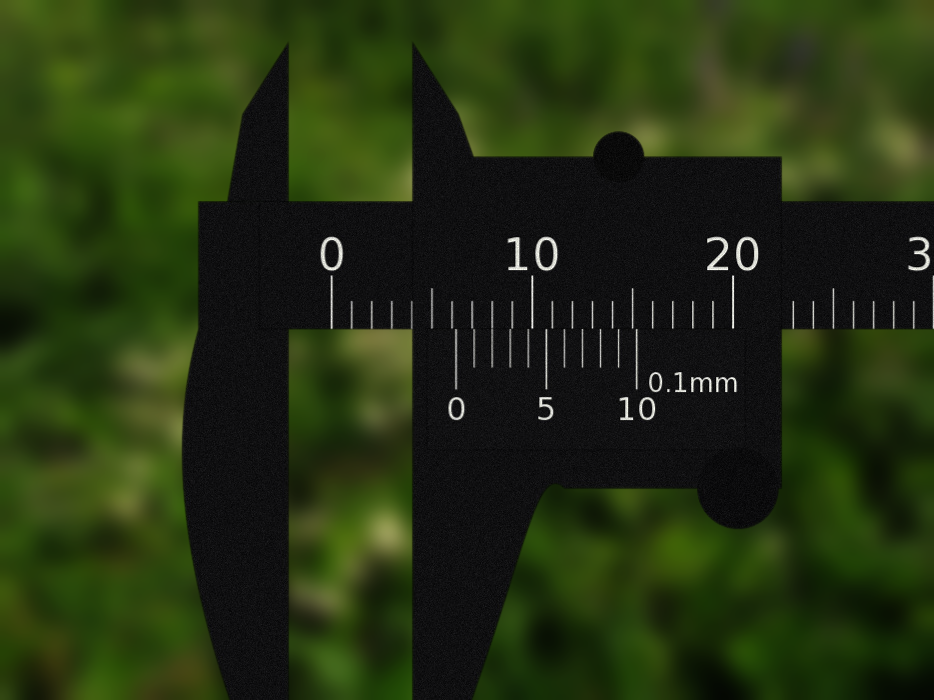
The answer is 6.2 mm
